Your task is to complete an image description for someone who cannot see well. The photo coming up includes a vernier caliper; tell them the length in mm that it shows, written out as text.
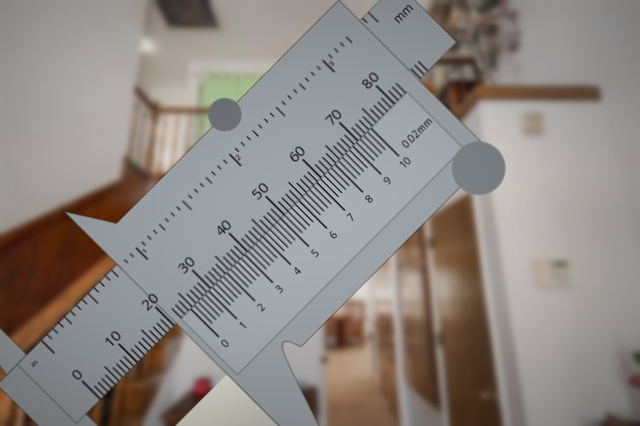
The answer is 24.5 mm
